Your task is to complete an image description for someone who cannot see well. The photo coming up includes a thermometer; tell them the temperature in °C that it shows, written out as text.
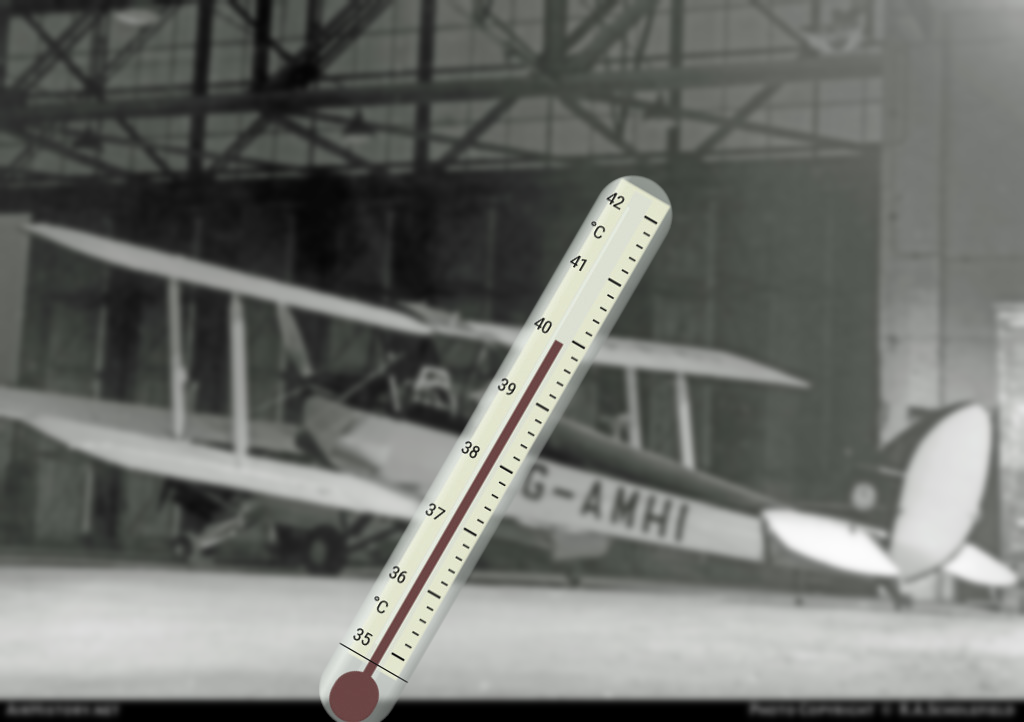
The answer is 39.9 °C
